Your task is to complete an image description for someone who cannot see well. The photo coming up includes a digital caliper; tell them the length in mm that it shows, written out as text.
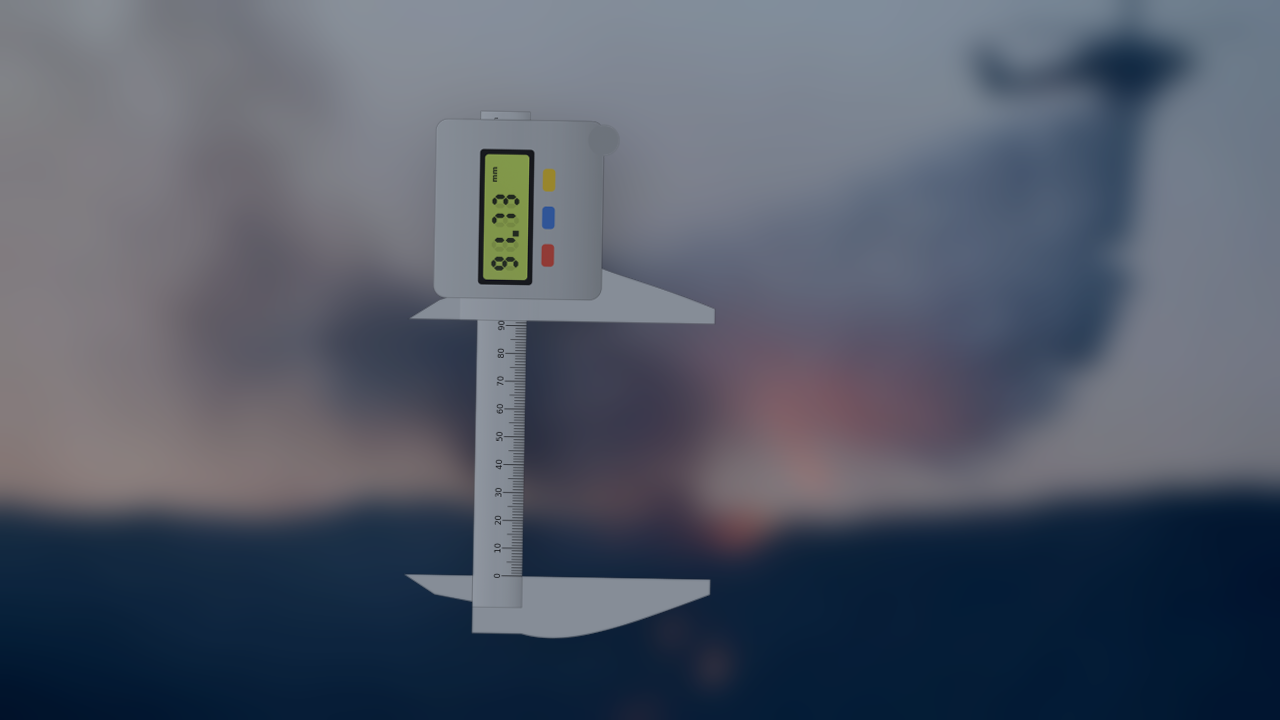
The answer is 91.73 mm
